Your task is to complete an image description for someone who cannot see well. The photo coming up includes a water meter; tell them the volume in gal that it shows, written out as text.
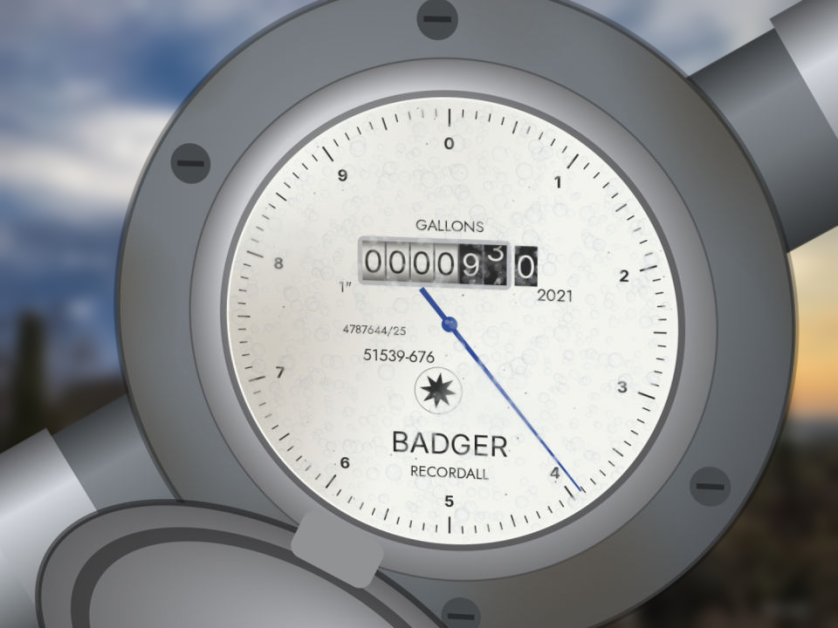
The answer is 933.9 gal
